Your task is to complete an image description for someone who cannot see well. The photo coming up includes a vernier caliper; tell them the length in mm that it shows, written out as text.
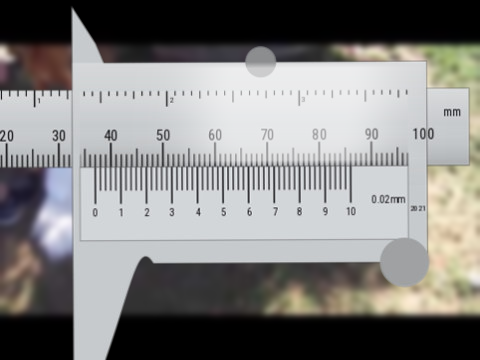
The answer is 37.0 mm
